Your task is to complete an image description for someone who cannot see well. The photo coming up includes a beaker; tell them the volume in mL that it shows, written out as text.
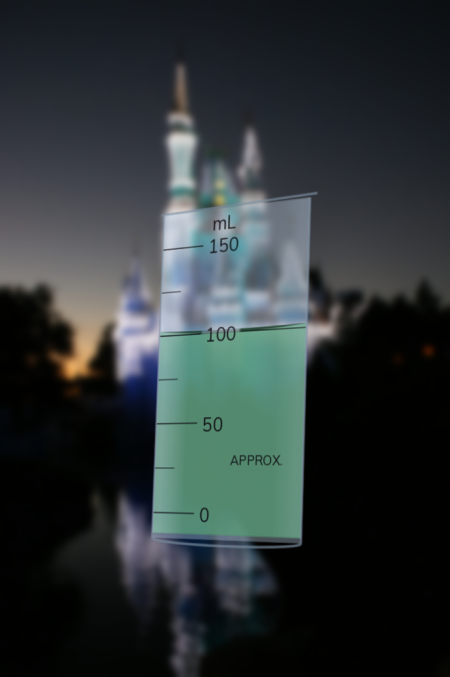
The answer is 100 mL
